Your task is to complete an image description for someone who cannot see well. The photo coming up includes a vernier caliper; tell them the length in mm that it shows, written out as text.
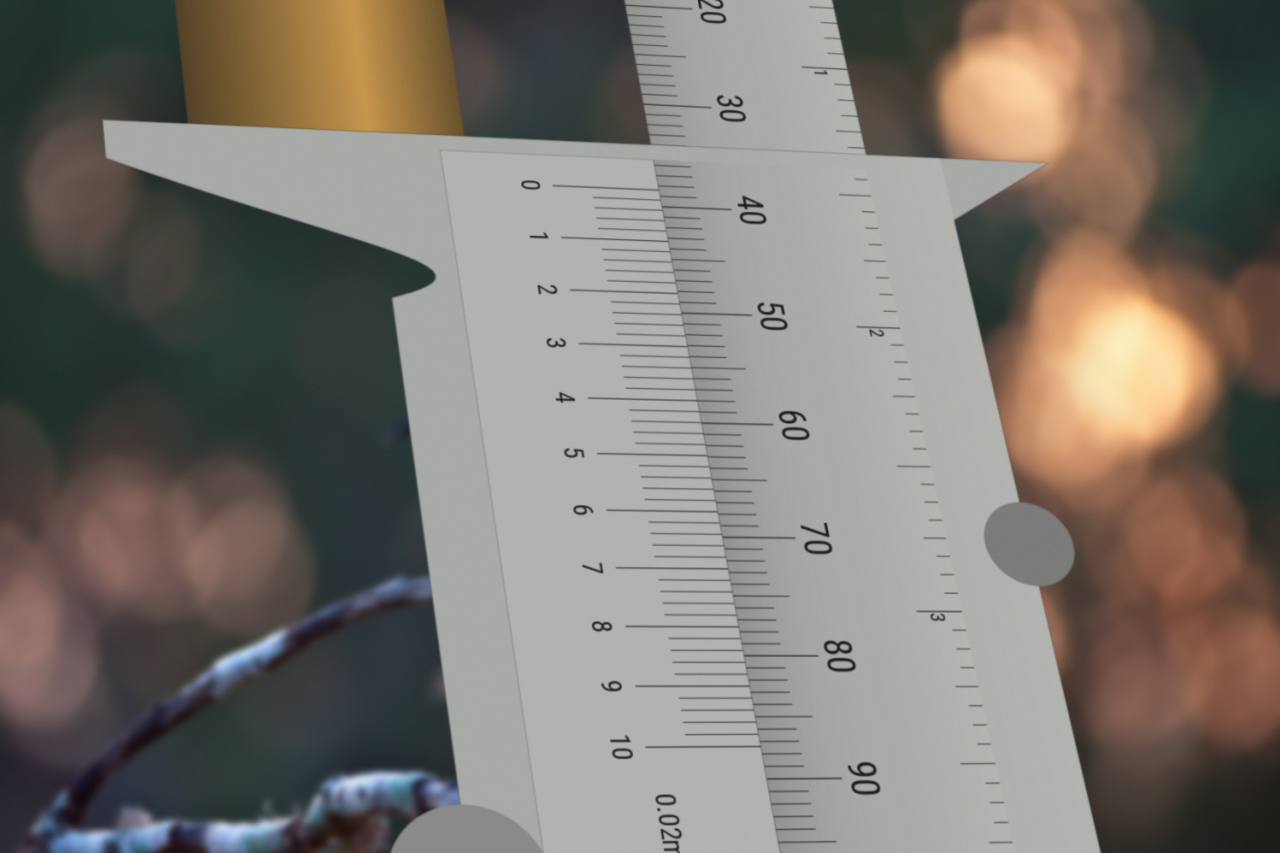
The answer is 38.4 mm
